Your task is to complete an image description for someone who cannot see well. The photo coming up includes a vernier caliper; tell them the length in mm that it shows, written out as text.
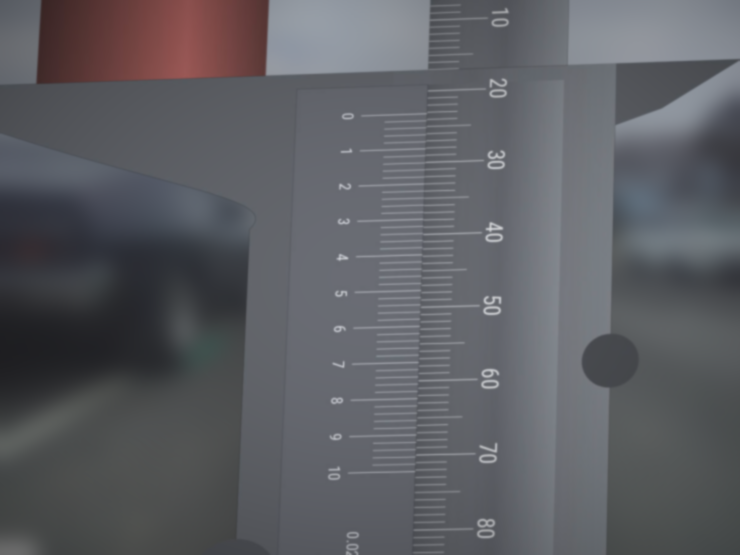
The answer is 23.2 mm
